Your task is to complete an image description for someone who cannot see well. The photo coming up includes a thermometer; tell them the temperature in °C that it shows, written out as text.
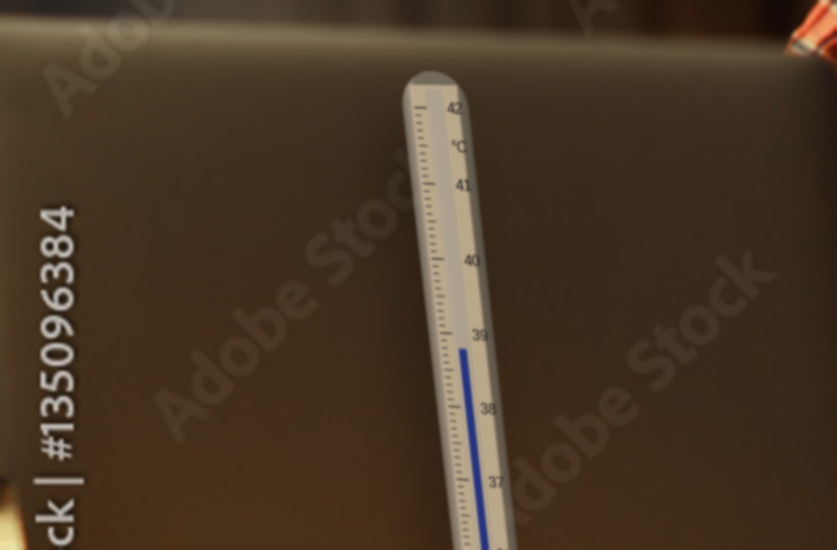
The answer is 38.8 °C
